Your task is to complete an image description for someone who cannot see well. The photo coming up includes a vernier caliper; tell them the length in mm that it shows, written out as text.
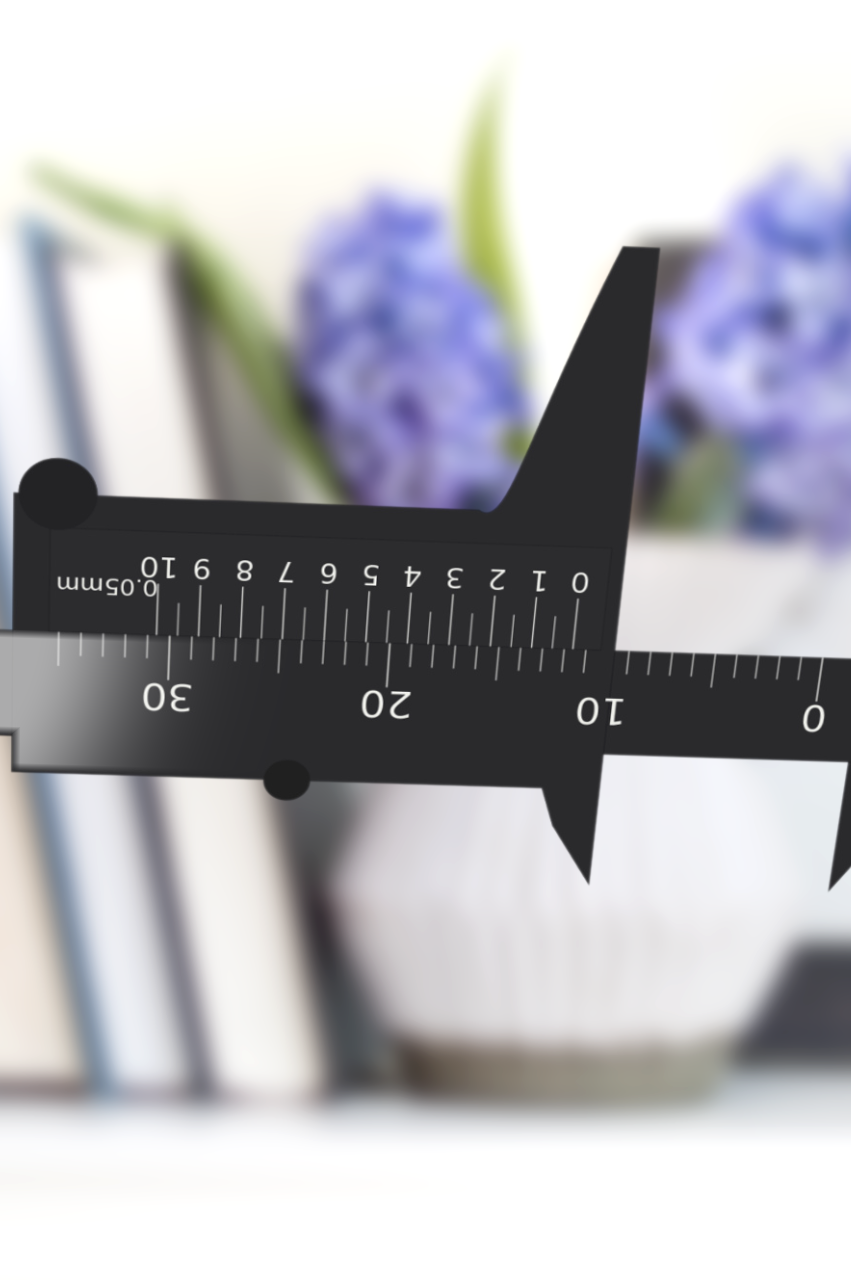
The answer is 11.6 mm
